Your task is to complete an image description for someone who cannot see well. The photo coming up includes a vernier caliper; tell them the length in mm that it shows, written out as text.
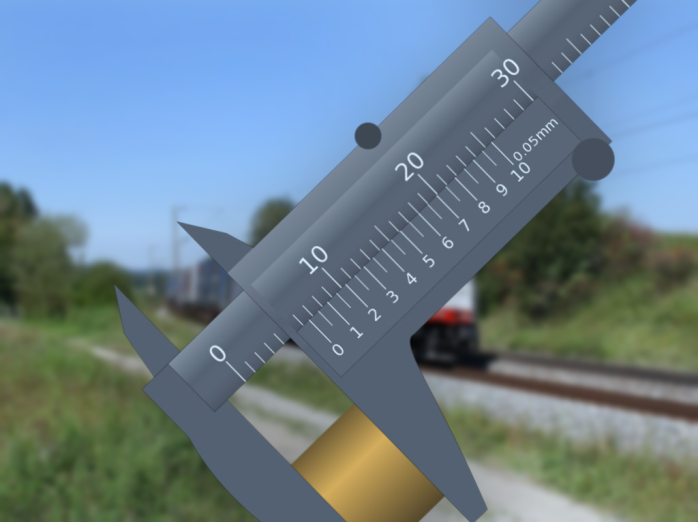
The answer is 6.6 mm
